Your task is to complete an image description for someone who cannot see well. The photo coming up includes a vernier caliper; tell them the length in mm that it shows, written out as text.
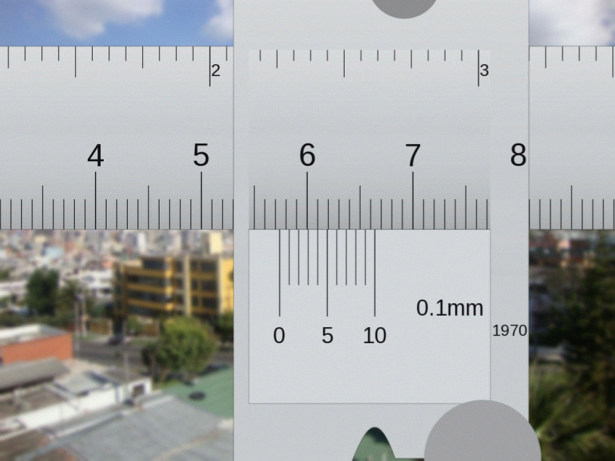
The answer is 57.4 mm
